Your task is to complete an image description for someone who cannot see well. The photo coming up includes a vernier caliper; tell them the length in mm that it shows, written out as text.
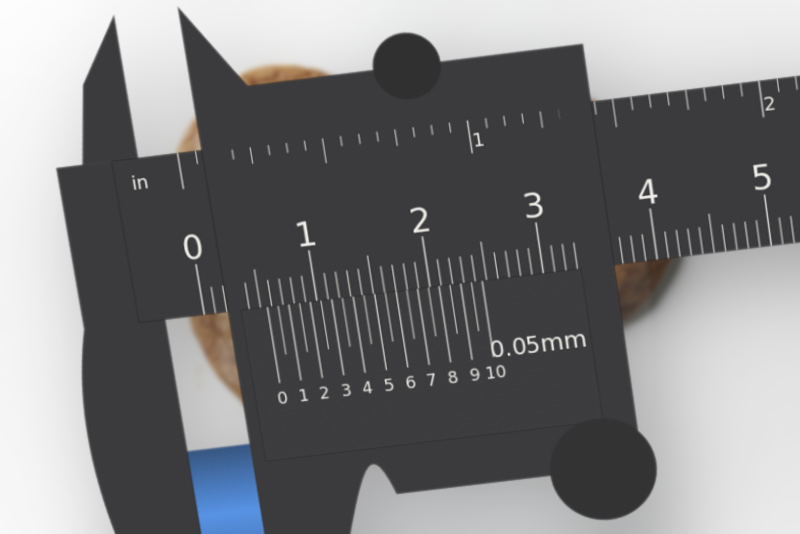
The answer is 5.6 mm
